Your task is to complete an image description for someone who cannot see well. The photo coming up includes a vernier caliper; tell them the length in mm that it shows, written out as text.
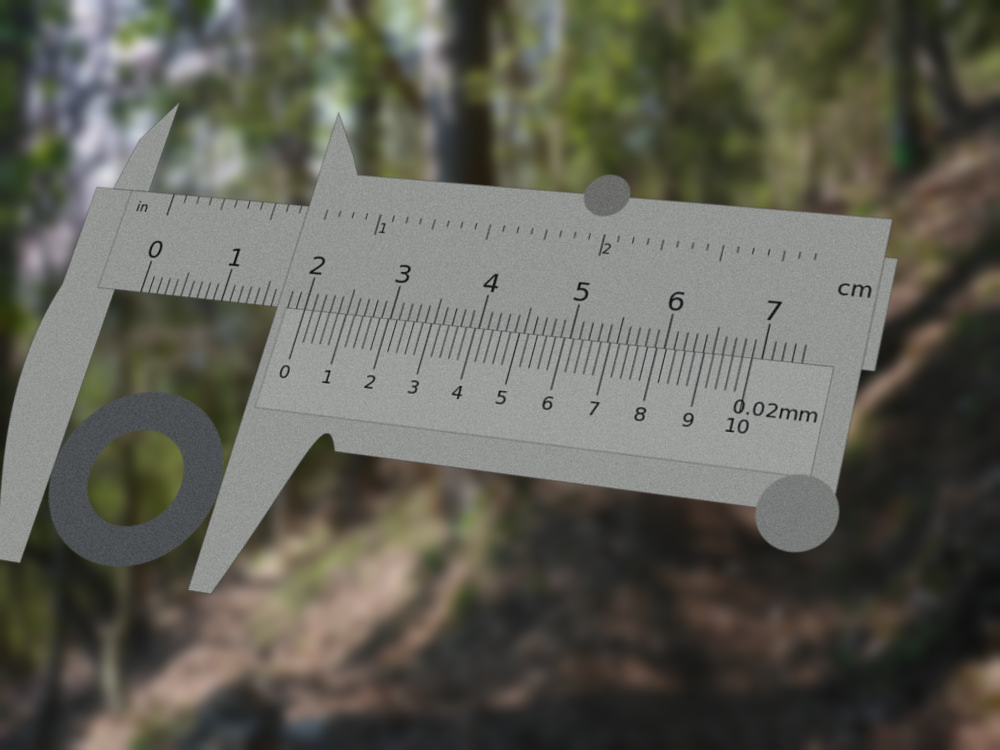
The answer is 20.0 mm
